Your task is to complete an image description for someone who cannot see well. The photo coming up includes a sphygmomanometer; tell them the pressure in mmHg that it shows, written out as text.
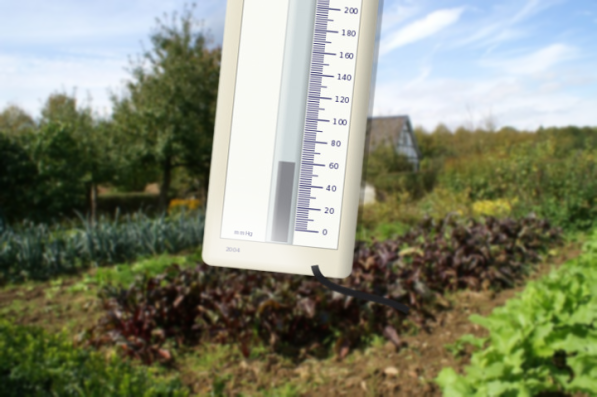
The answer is 60 mmHg
